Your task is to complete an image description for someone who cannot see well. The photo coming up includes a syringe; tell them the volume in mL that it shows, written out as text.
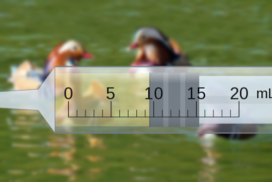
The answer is 9.5 mL
